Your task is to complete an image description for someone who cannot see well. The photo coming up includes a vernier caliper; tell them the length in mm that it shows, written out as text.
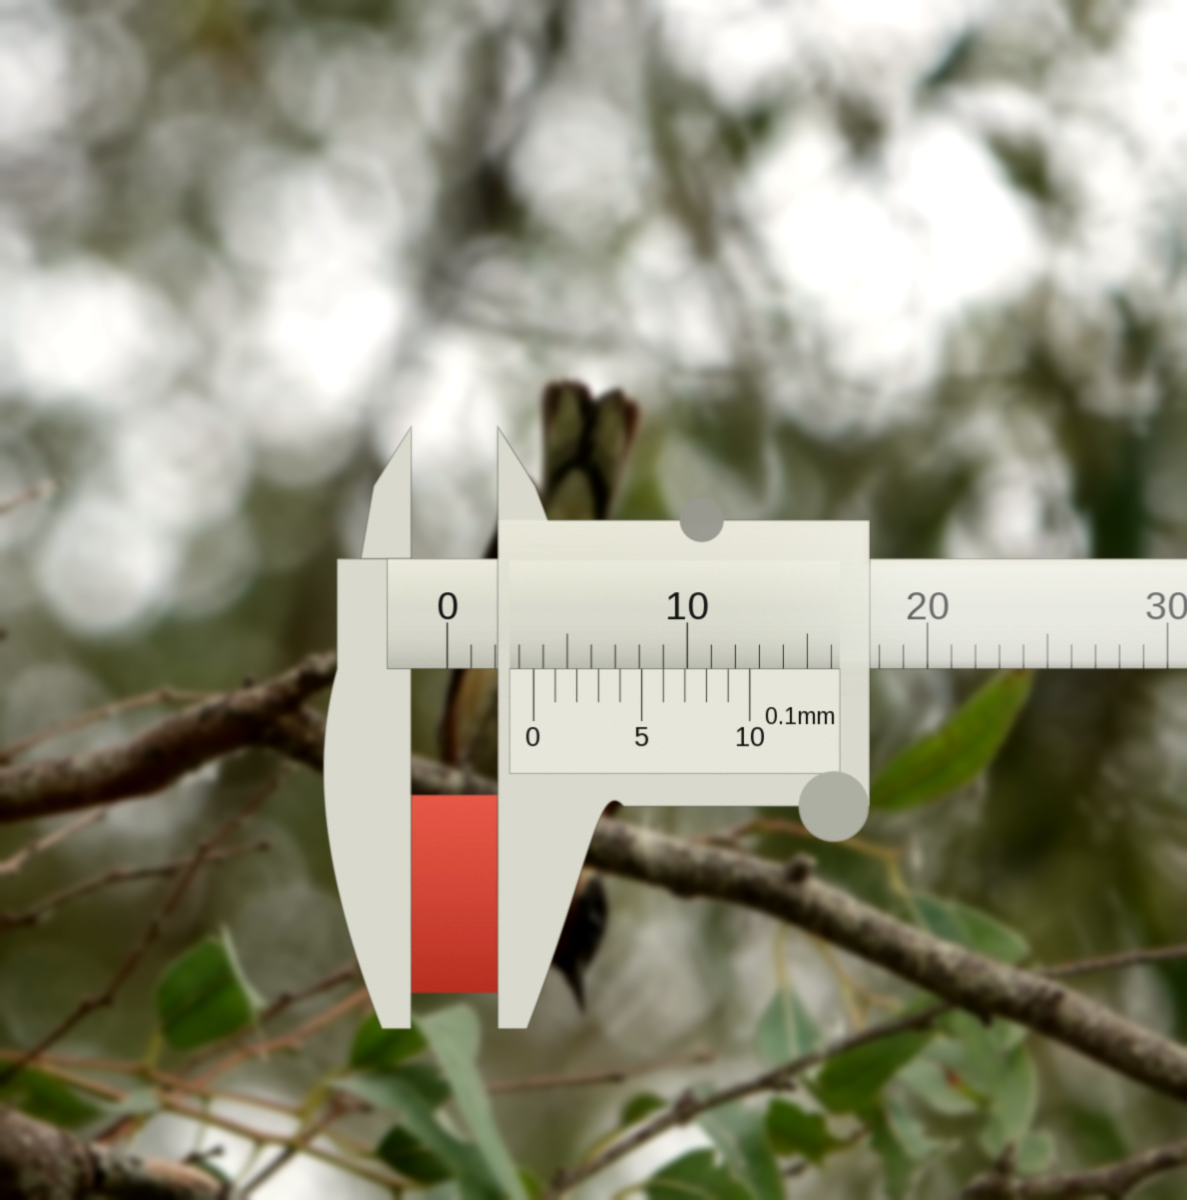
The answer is 3.6 mm
